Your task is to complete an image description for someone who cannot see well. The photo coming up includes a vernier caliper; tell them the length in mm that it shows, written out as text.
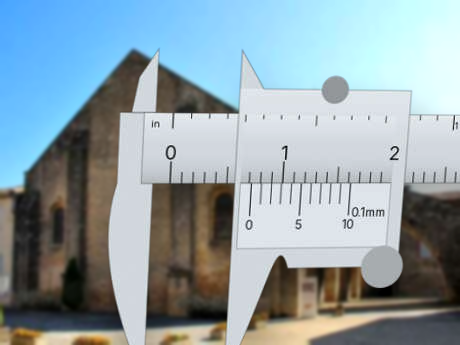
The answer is 7.2 mm
